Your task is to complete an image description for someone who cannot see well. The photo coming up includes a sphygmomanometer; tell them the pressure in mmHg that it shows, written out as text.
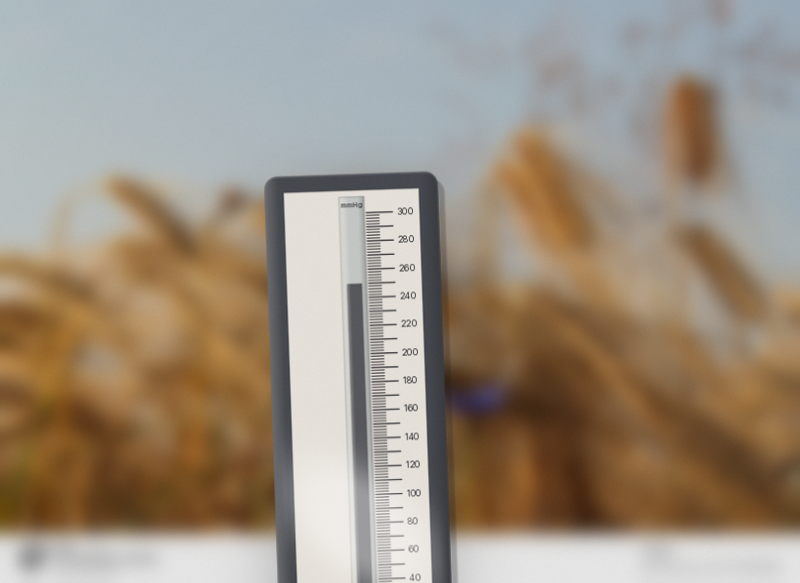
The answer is 250 mmHg
